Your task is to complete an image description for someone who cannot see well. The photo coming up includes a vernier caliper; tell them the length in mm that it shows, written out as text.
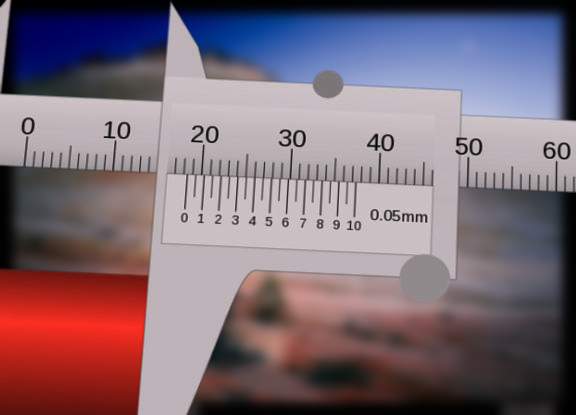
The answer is 18.4 mm
